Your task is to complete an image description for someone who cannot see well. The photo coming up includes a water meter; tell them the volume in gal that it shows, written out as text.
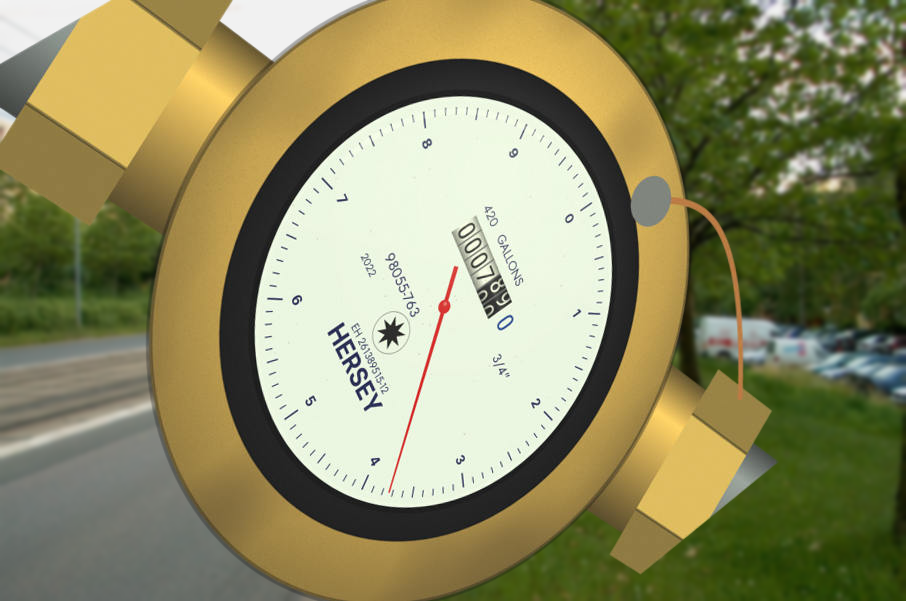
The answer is 7893.7 gal
